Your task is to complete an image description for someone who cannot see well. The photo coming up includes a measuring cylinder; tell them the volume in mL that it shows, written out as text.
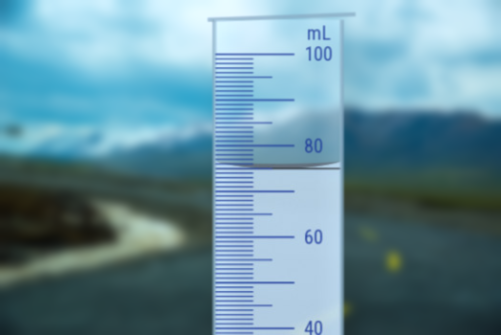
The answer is 75 mL
